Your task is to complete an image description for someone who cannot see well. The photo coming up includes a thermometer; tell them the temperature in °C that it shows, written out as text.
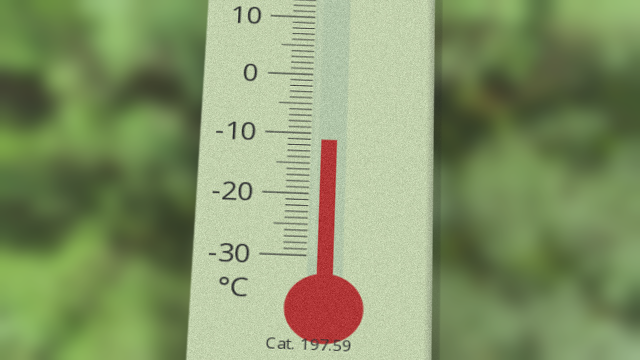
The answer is -11 °C
